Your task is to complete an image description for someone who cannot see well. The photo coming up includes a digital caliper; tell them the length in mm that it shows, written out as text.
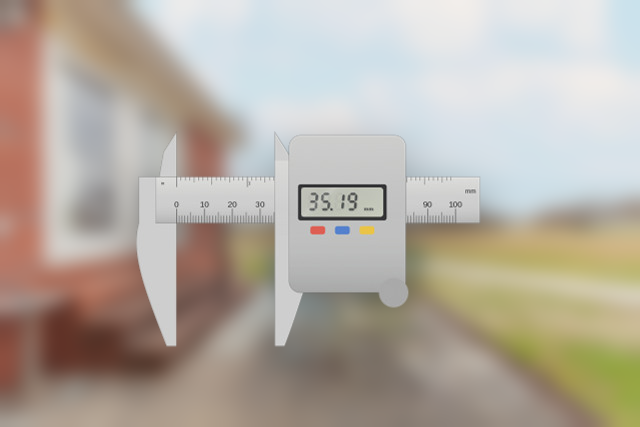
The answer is 35.19 mm
